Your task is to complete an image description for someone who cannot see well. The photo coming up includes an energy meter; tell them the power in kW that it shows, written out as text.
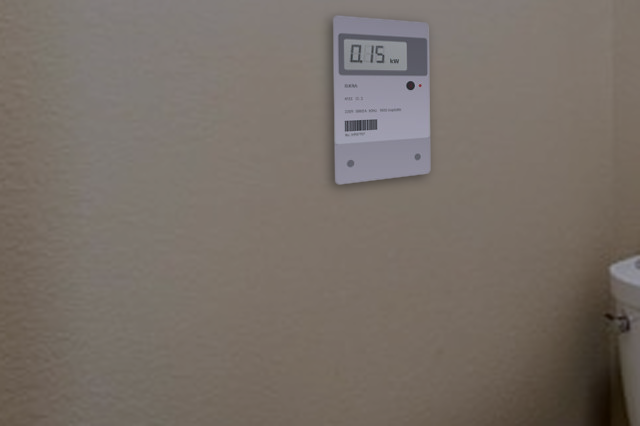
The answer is 0.15 kW
